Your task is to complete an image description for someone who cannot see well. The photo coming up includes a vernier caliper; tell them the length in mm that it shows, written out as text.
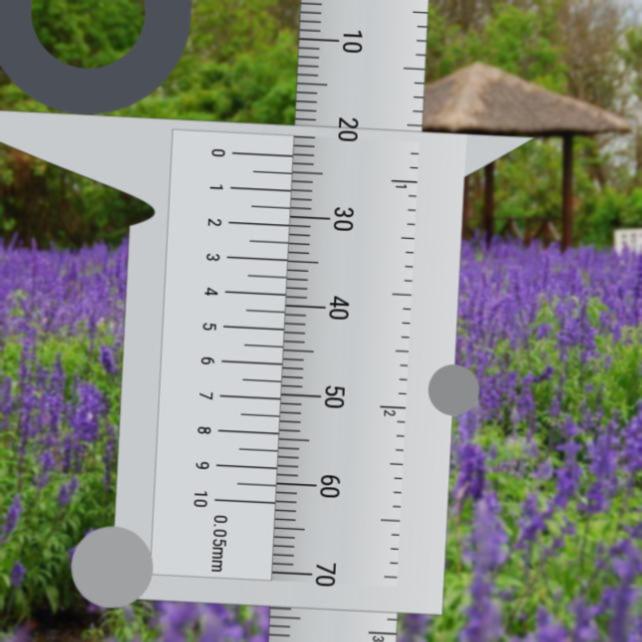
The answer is 23.2 mm
